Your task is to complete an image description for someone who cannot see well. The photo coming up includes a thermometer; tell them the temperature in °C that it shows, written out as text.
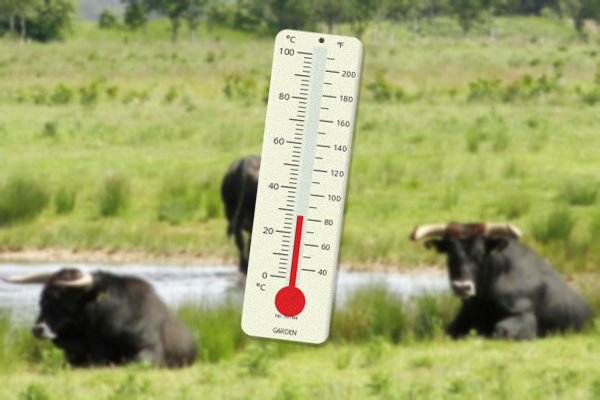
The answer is 28 °C
